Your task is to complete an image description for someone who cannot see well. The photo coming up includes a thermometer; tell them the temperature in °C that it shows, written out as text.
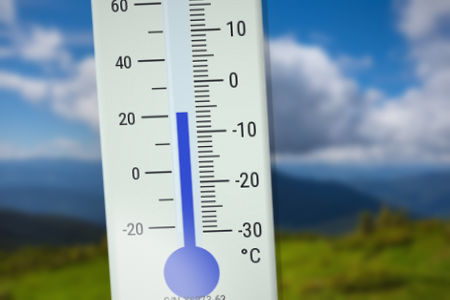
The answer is -6 °C
